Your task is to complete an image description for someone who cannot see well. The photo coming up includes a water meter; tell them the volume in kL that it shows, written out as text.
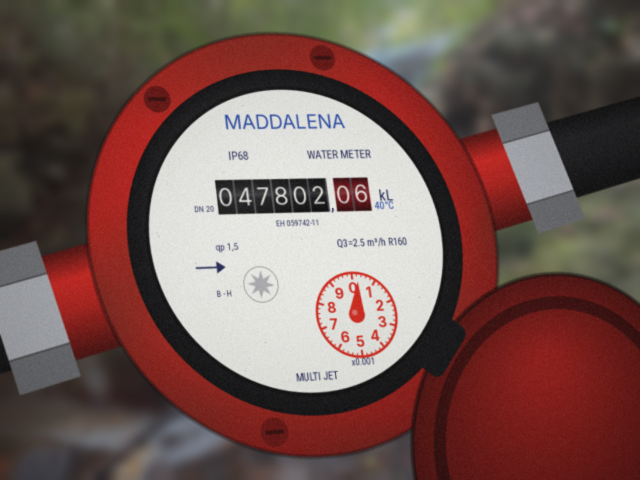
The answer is 47802.060 kL
